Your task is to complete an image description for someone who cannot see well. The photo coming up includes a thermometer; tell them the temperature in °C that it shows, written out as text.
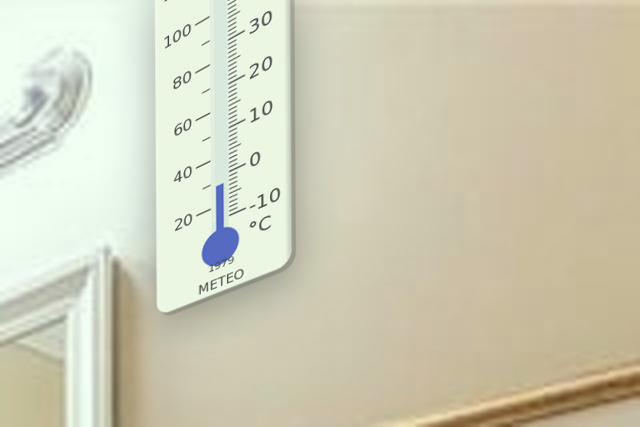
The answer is -2 °C
